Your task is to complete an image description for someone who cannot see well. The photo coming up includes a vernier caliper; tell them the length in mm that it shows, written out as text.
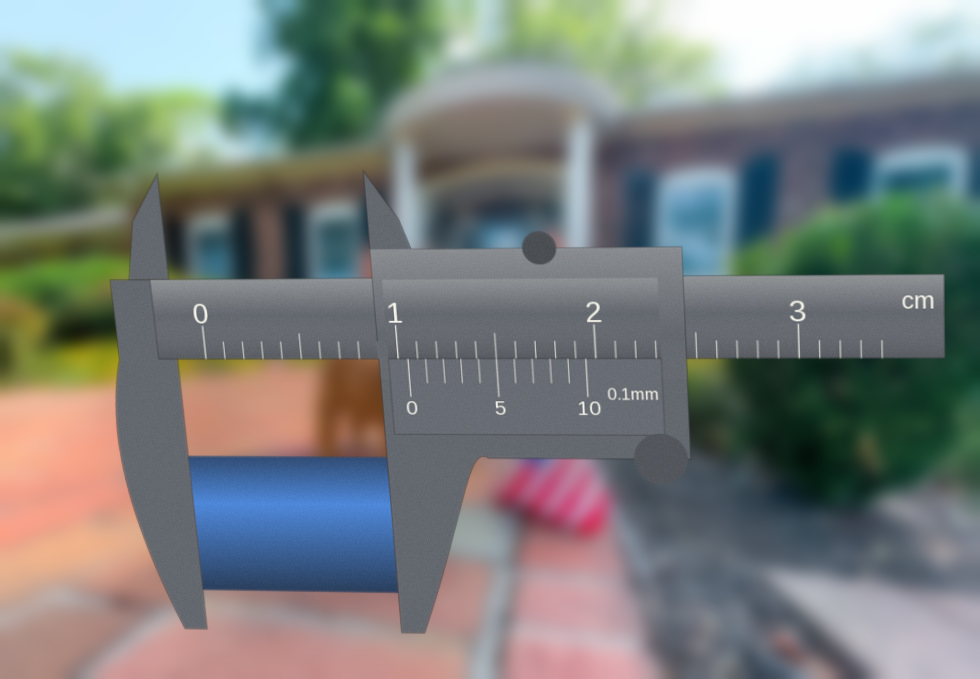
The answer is 10.5 mm
